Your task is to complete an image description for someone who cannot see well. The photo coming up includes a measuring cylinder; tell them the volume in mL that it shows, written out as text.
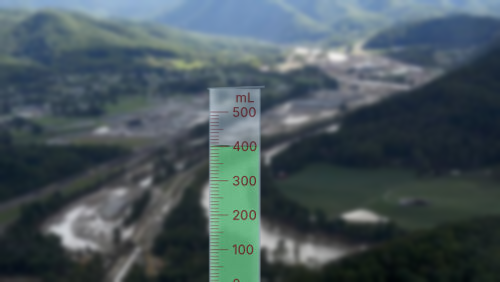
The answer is 400 mL
